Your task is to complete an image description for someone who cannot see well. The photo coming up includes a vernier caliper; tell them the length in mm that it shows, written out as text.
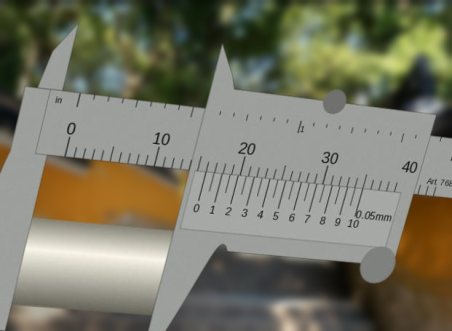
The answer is 16.0 mm
